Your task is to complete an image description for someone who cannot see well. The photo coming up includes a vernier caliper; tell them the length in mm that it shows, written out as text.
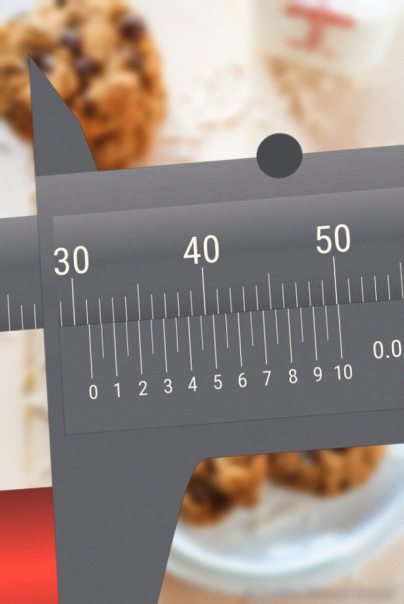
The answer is 31.1 mm
